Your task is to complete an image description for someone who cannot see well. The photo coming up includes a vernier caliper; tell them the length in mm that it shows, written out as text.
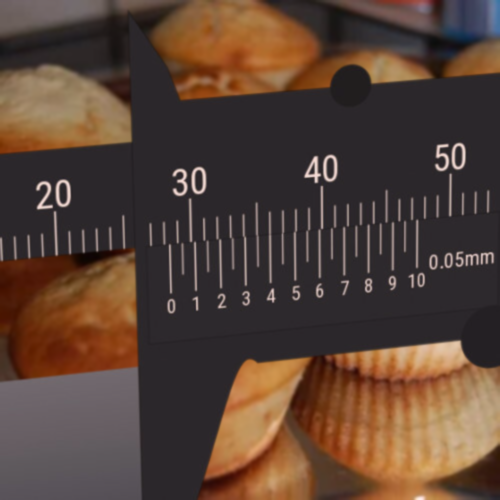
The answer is 28.4 mm
